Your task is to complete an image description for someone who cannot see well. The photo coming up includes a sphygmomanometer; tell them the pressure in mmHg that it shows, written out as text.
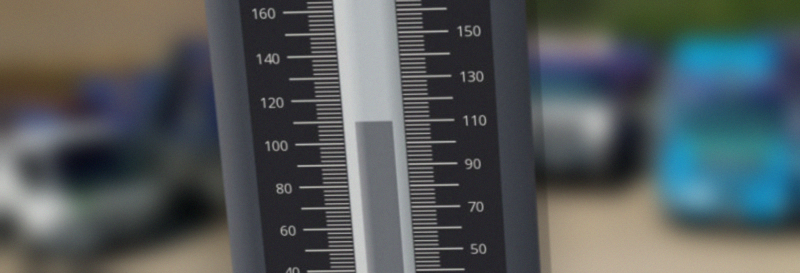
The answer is 110 mmHg
